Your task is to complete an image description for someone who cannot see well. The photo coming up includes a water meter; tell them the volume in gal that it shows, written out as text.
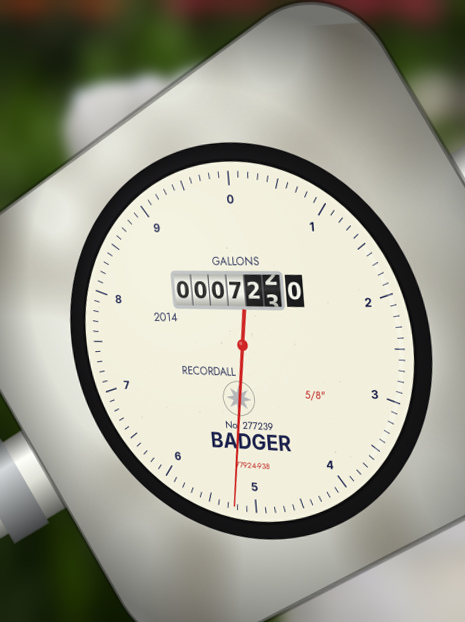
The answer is 7225.2 gal
